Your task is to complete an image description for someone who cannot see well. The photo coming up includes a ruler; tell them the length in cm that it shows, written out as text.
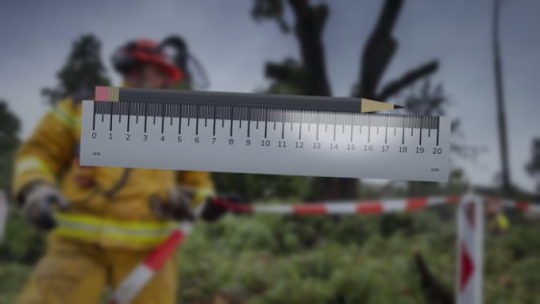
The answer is 18 cm
